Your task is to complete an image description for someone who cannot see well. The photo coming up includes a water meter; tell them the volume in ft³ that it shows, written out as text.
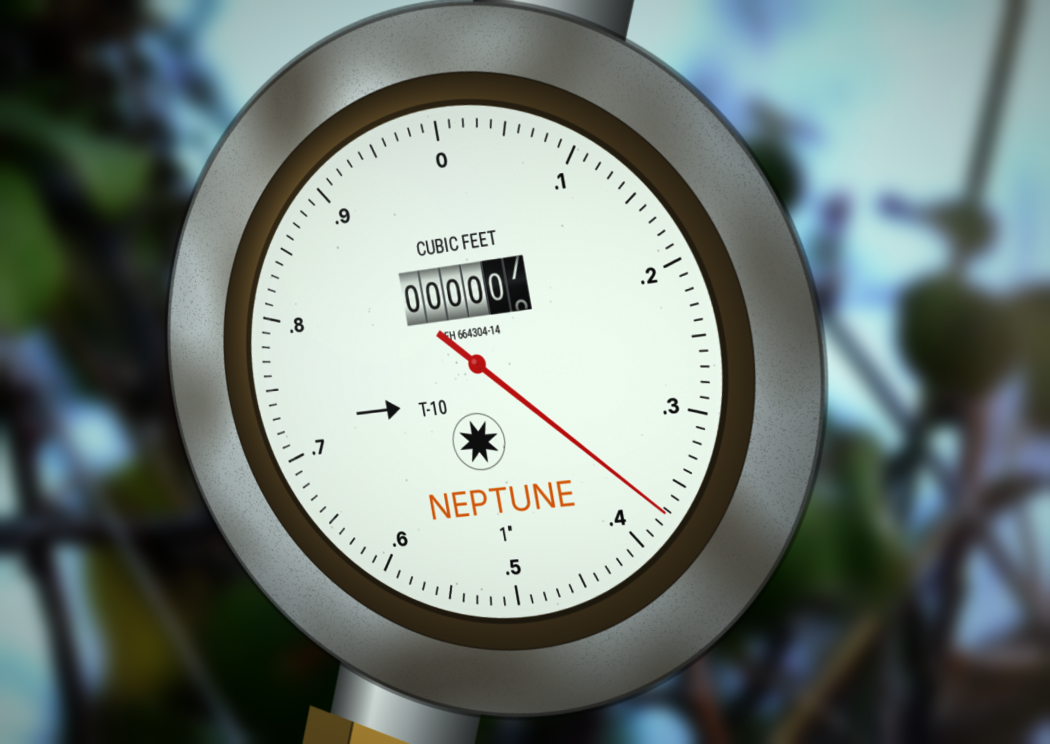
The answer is 7.37 ft³
